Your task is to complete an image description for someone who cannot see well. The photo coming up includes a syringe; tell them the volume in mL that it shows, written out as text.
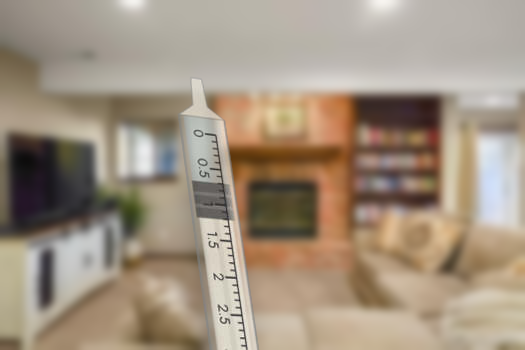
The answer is 0.7 mL
